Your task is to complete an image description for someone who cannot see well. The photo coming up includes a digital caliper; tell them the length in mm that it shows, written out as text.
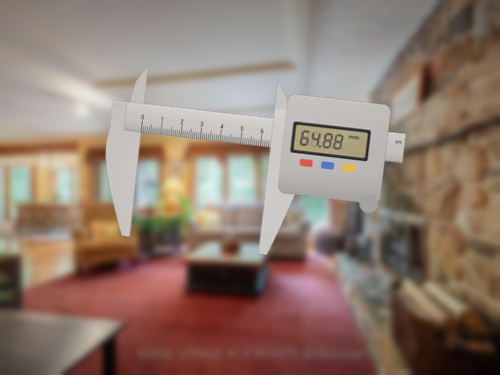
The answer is 64.88 mm
